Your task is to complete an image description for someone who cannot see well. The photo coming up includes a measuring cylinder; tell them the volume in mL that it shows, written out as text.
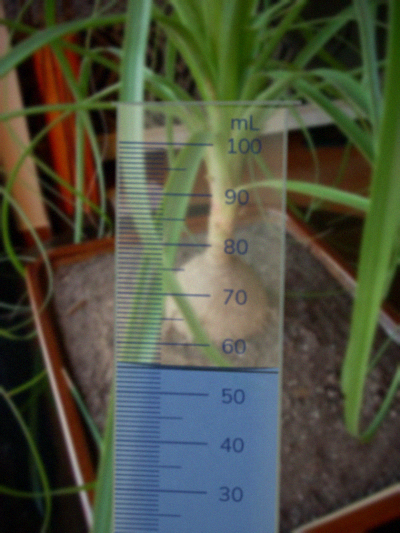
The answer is 55 mL
